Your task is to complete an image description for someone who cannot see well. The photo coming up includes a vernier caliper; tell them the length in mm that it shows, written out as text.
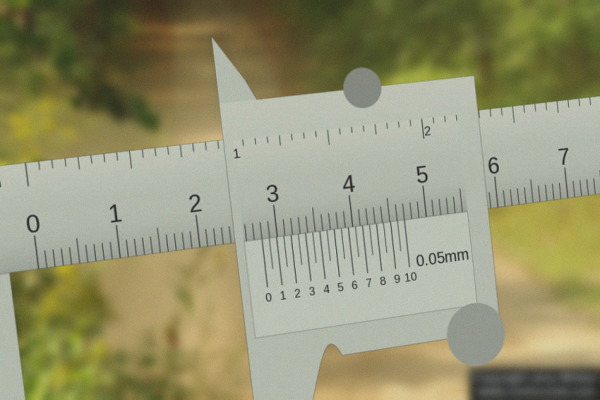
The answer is 28.0 mm
